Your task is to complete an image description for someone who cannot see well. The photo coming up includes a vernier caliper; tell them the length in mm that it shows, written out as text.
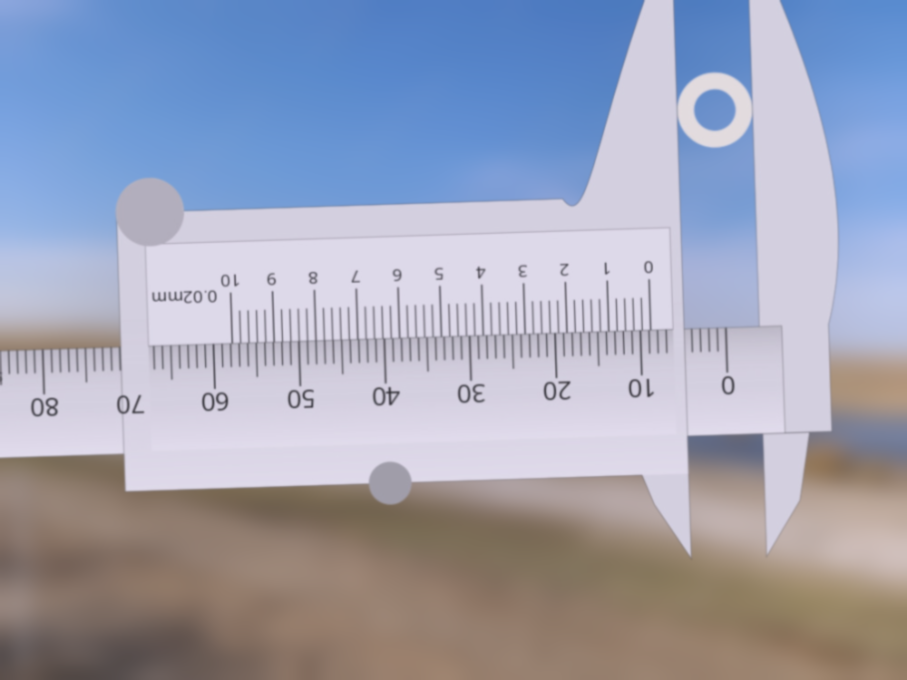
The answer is 8.8 mm
